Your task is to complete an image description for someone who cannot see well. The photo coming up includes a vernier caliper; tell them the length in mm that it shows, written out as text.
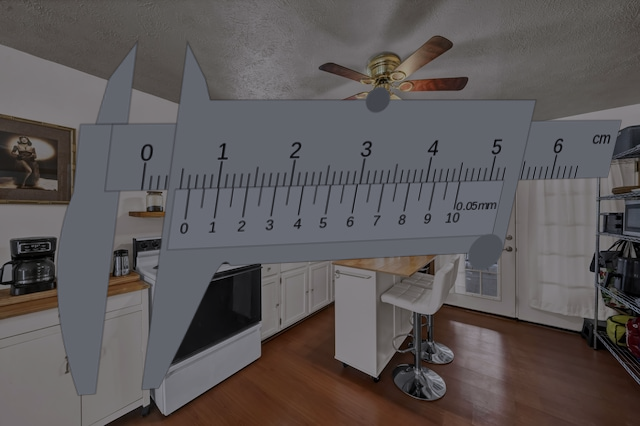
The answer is 6.2 mm
